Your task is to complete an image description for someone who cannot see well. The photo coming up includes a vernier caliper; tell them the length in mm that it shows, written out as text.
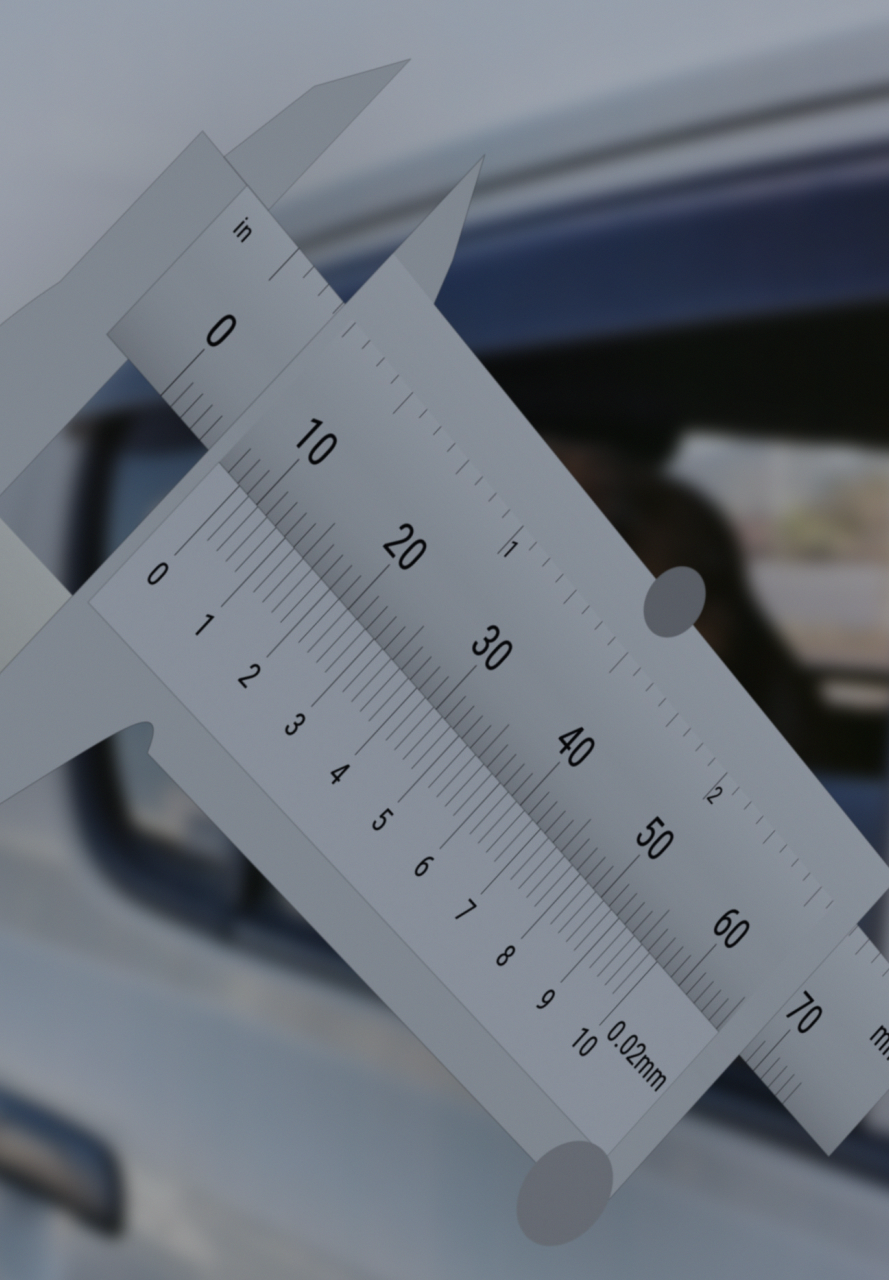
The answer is 8.2 mm
